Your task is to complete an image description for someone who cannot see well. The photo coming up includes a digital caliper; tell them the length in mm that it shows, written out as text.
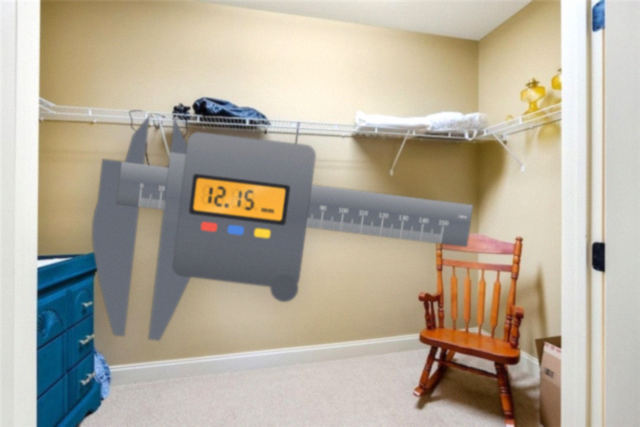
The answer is 12.15 mm
